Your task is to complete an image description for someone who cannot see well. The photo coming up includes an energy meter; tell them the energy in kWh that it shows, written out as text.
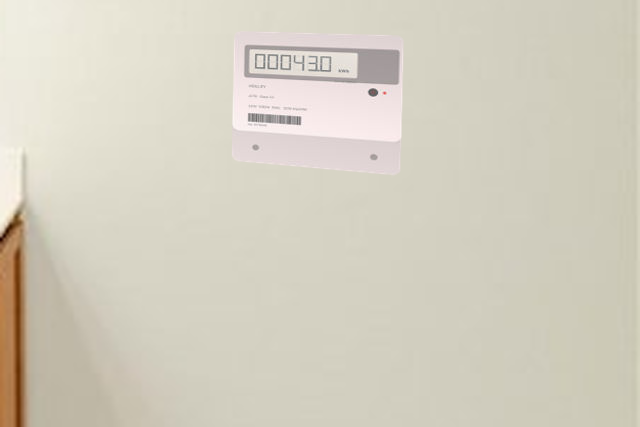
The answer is 43.0 kWh
